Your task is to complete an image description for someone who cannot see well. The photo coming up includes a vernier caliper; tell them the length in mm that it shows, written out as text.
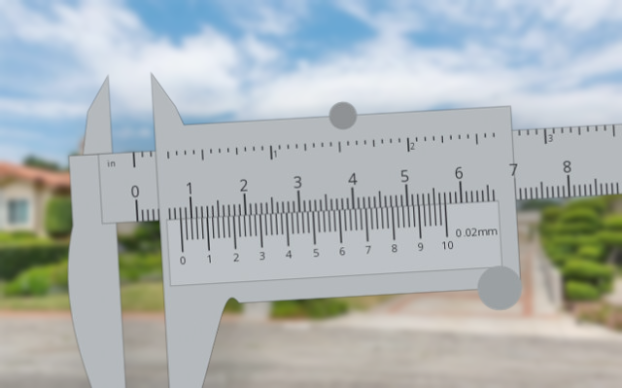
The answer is 8.0 mm
